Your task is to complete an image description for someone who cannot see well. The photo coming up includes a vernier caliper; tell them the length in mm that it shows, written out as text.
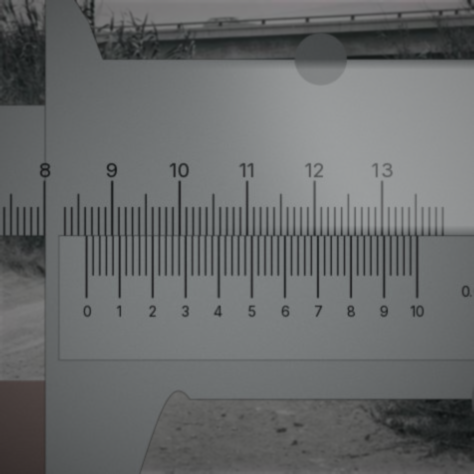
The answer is 86.2 mm
